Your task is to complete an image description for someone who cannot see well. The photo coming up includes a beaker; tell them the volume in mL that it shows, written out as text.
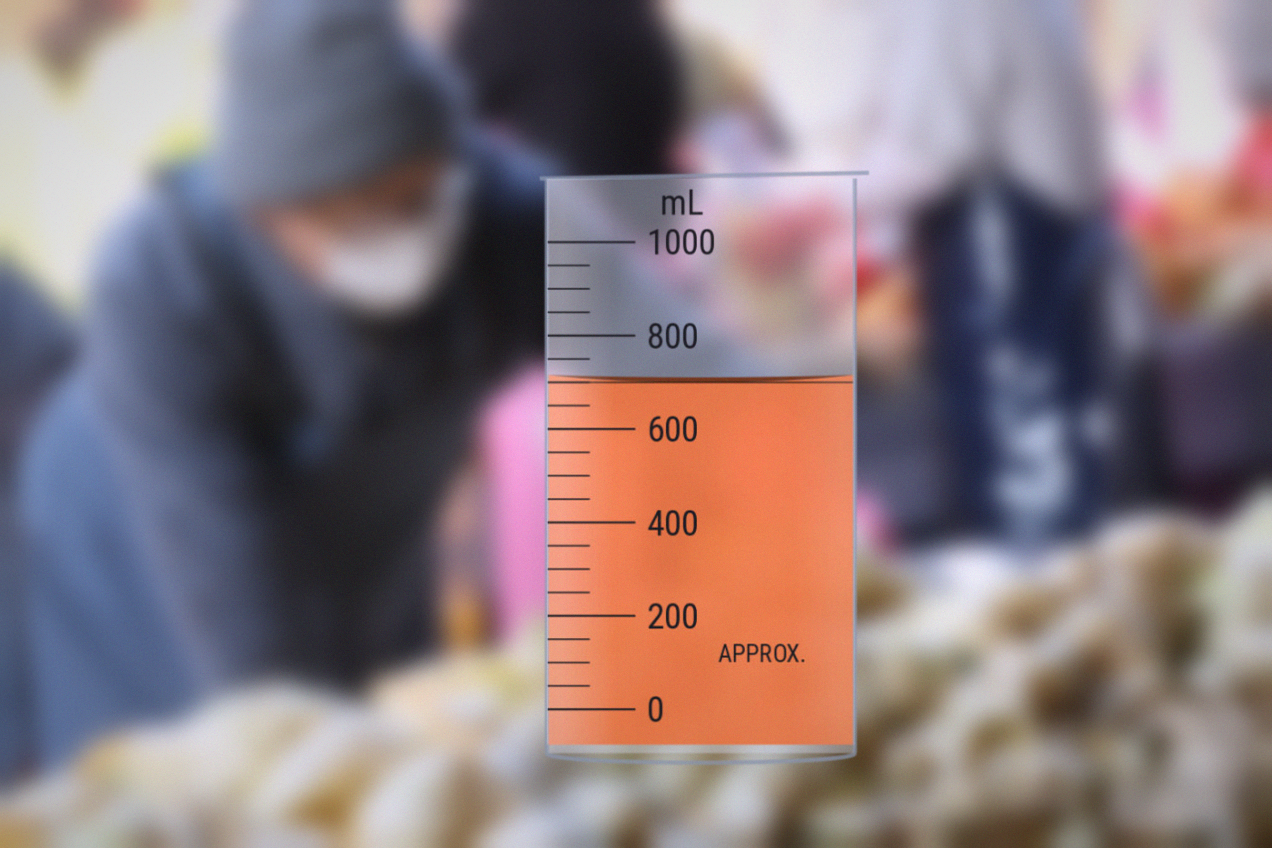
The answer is 700 mL
